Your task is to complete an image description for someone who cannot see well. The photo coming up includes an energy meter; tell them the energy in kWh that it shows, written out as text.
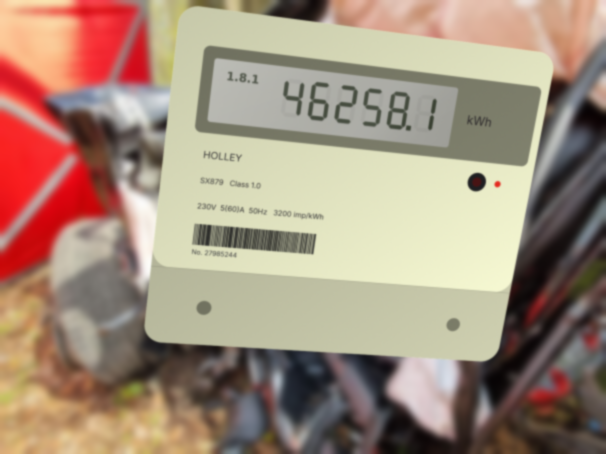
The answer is 46258.1 kWh
